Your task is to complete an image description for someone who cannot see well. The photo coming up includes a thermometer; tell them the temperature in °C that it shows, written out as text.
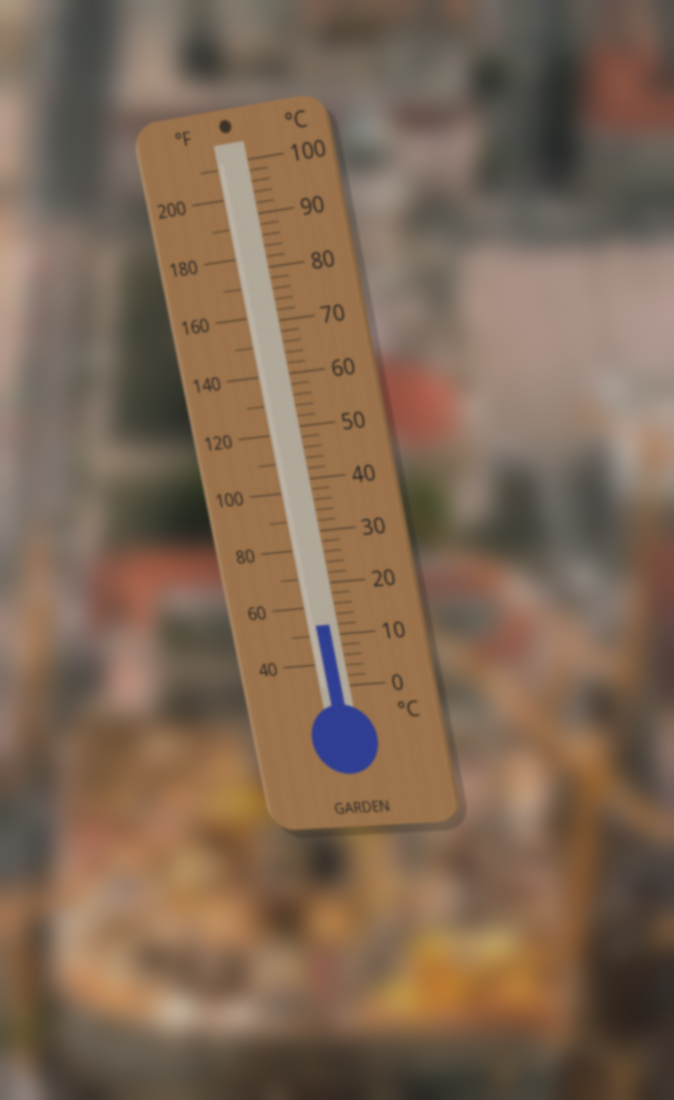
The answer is 12 °C
